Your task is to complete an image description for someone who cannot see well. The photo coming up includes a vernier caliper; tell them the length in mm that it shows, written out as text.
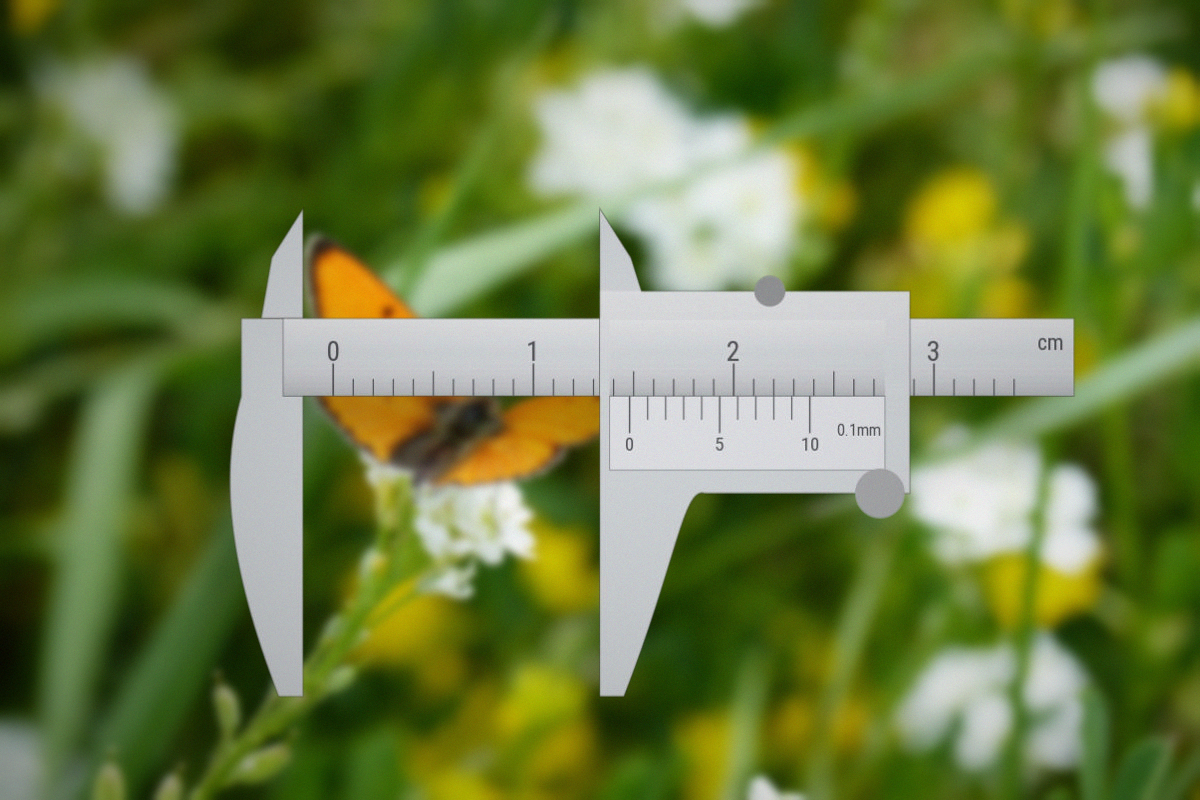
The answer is 14.8 mm
